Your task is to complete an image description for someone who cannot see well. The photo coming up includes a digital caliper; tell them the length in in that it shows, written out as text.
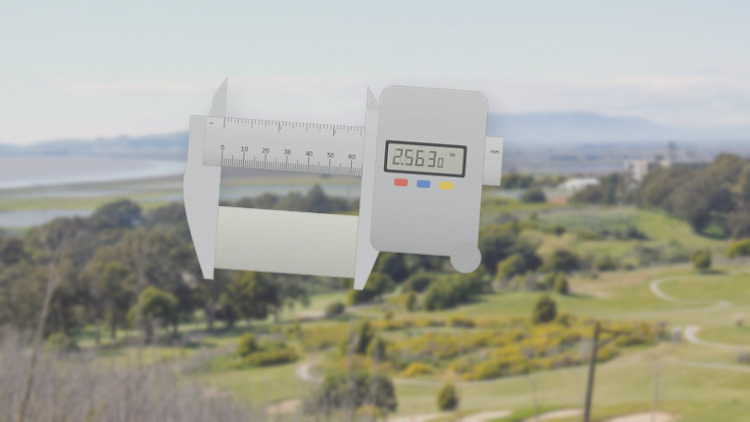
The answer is 2.5630 in
